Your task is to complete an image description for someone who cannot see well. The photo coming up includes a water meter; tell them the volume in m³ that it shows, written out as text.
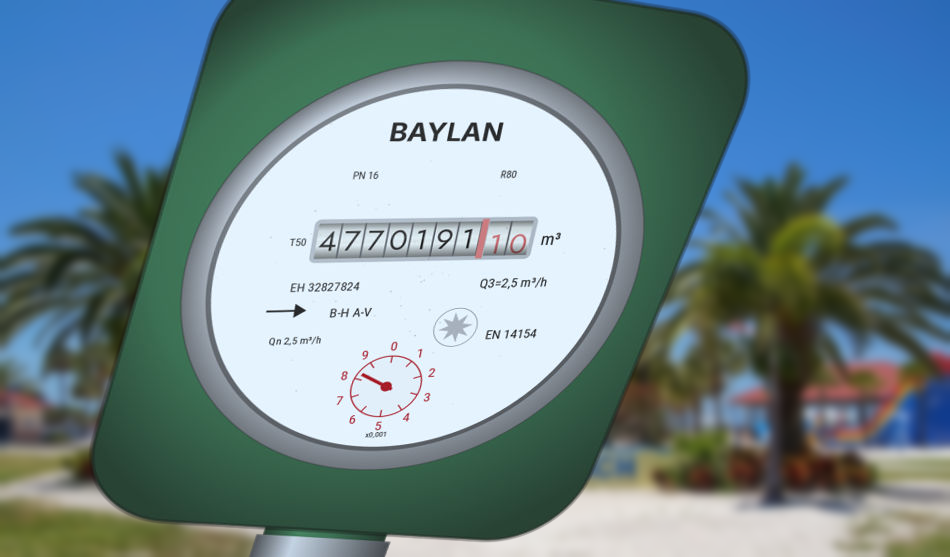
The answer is 4770191.098 m³
